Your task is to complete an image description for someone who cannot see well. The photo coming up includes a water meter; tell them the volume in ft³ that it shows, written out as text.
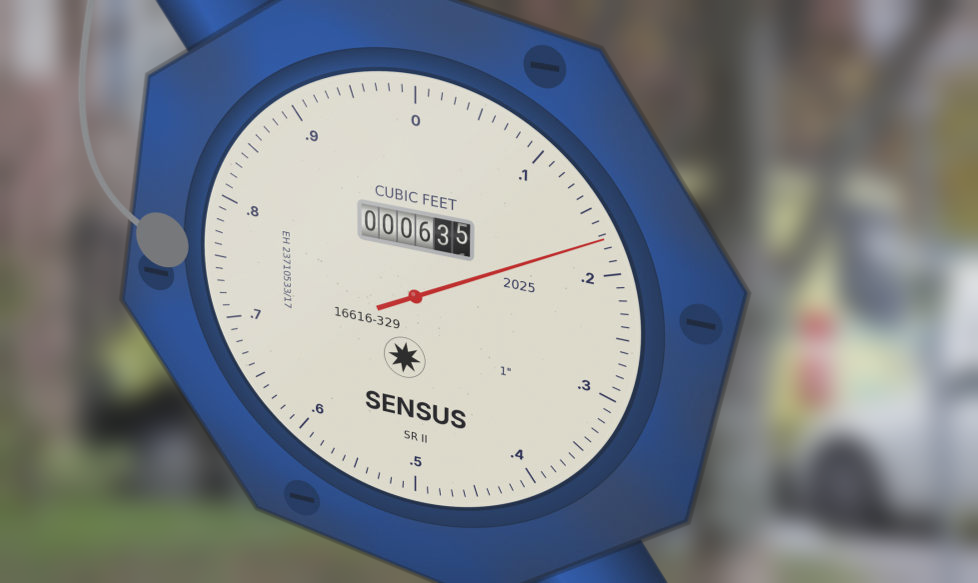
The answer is 635.17 ft³
